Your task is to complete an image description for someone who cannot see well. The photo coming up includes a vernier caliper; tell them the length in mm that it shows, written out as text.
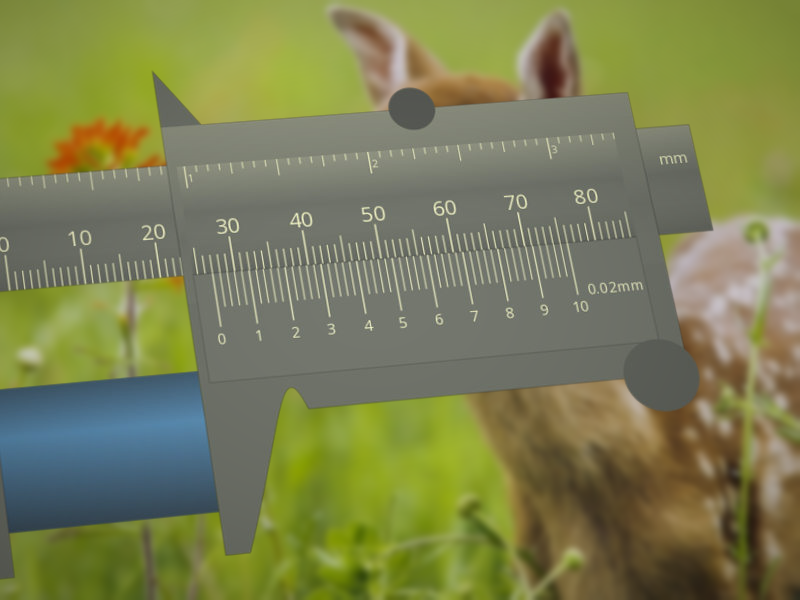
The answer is 27.0 mm
